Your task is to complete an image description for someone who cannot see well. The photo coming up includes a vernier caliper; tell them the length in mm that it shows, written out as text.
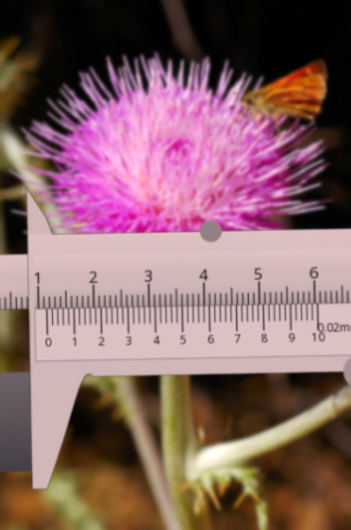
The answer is 11.5 mm
